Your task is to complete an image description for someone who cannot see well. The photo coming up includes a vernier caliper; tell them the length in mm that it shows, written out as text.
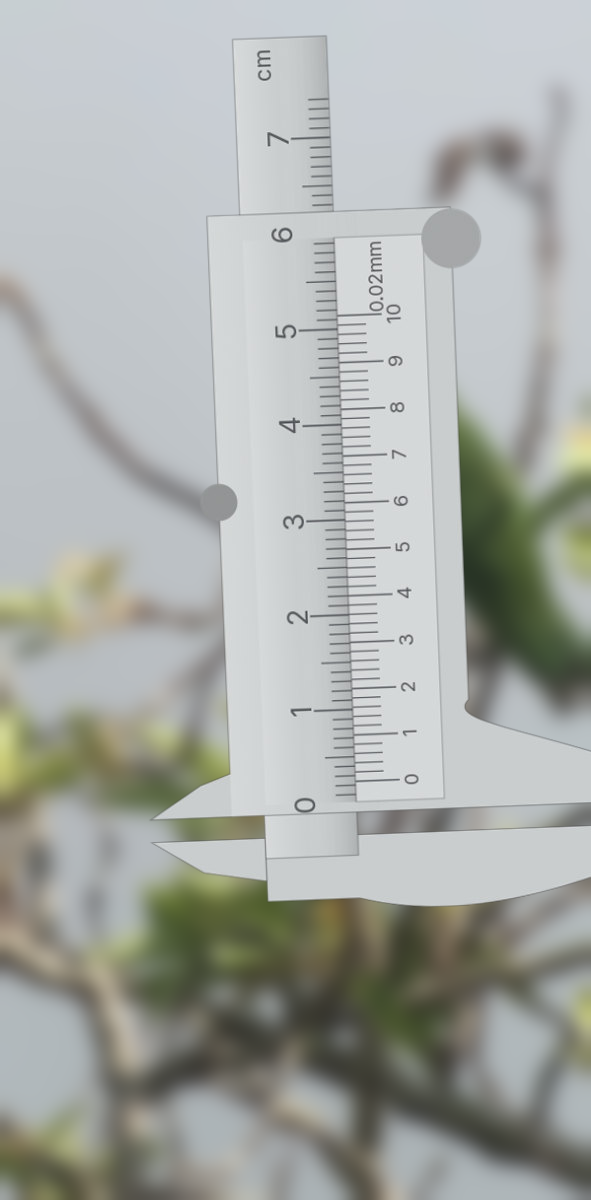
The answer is 2.4 mm
